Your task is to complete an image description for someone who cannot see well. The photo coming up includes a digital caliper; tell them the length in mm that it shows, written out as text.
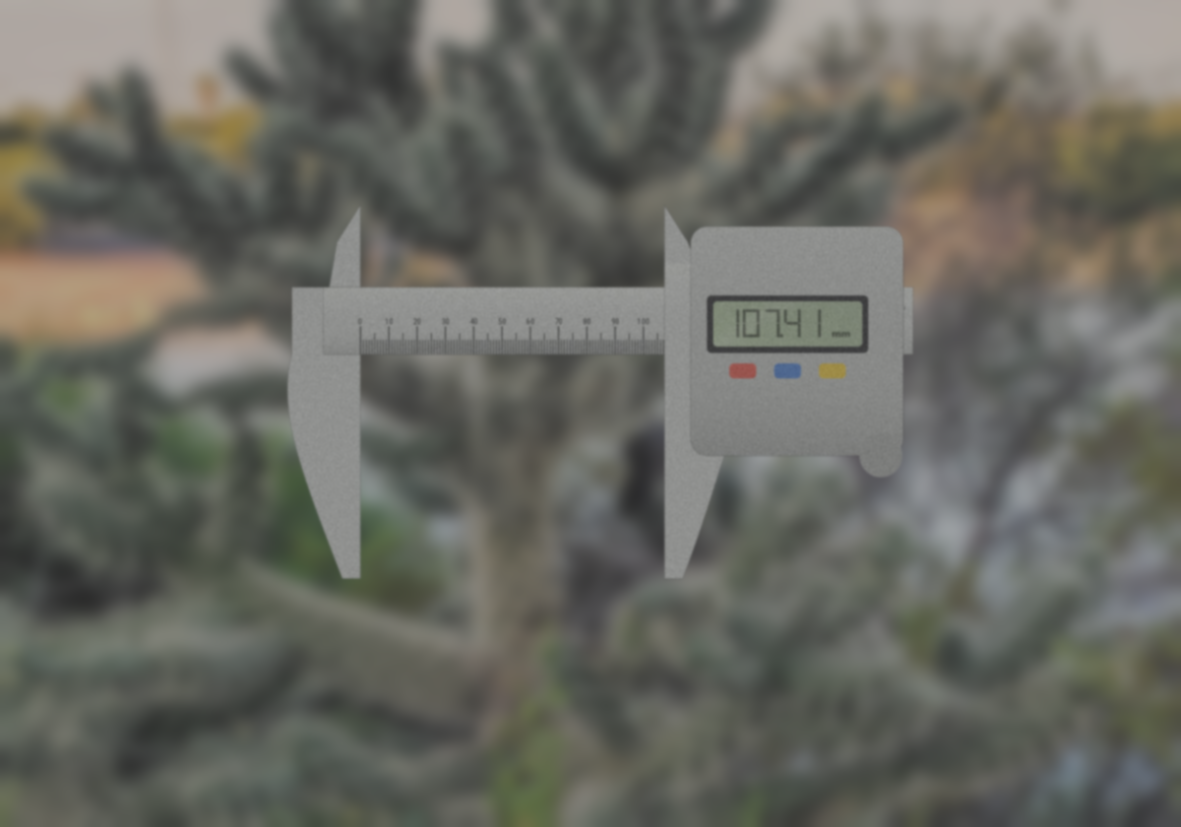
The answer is 107.41 mm
